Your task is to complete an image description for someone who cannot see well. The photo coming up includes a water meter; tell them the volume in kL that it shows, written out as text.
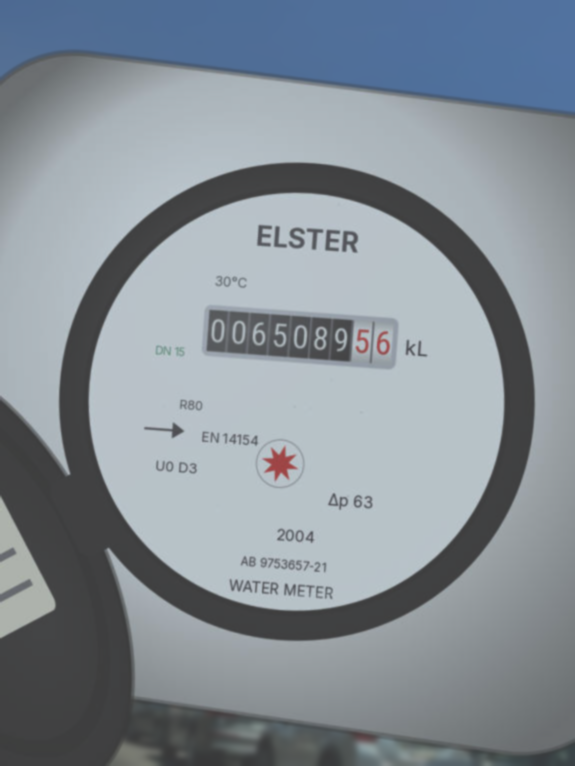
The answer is 65089.56 kL
